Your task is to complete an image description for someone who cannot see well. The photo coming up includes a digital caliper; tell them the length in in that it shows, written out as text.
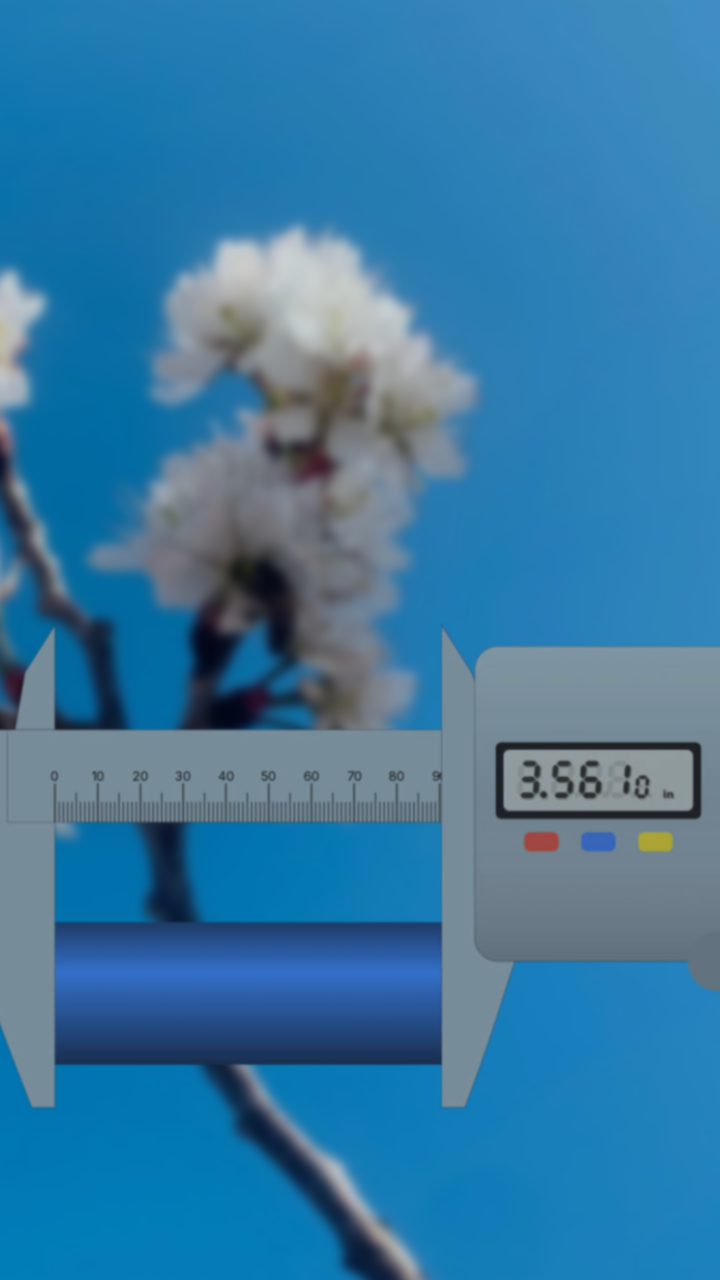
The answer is 3.5610 in
